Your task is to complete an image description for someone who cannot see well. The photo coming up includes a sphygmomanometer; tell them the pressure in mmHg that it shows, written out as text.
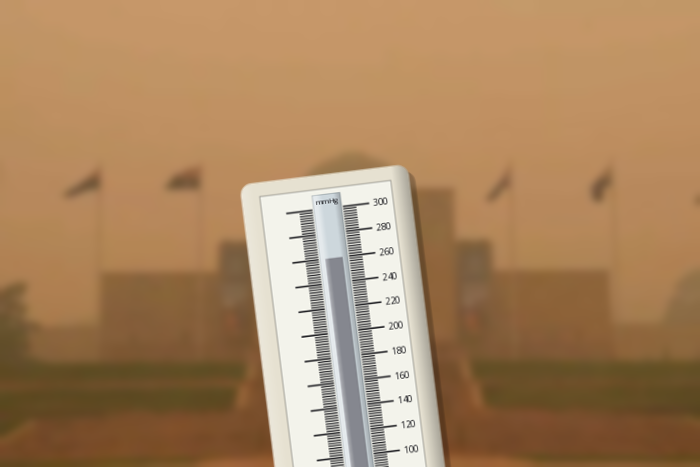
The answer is 260 mmHg
